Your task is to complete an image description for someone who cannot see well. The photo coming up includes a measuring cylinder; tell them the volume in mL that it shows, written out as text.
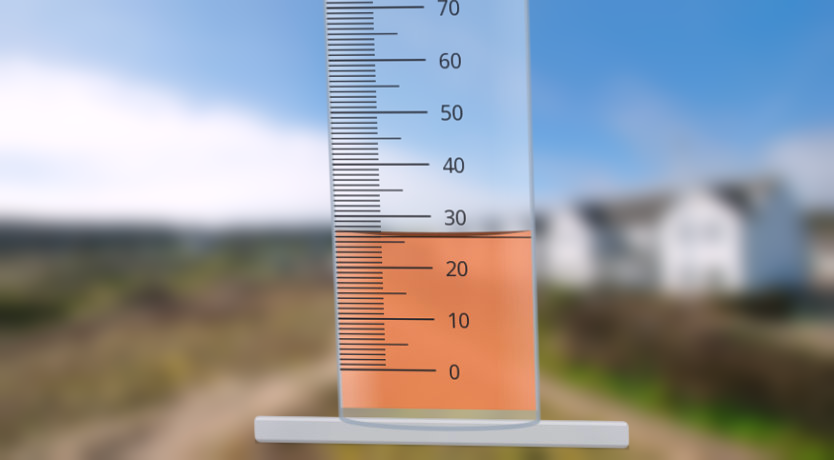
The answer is 26 mL
